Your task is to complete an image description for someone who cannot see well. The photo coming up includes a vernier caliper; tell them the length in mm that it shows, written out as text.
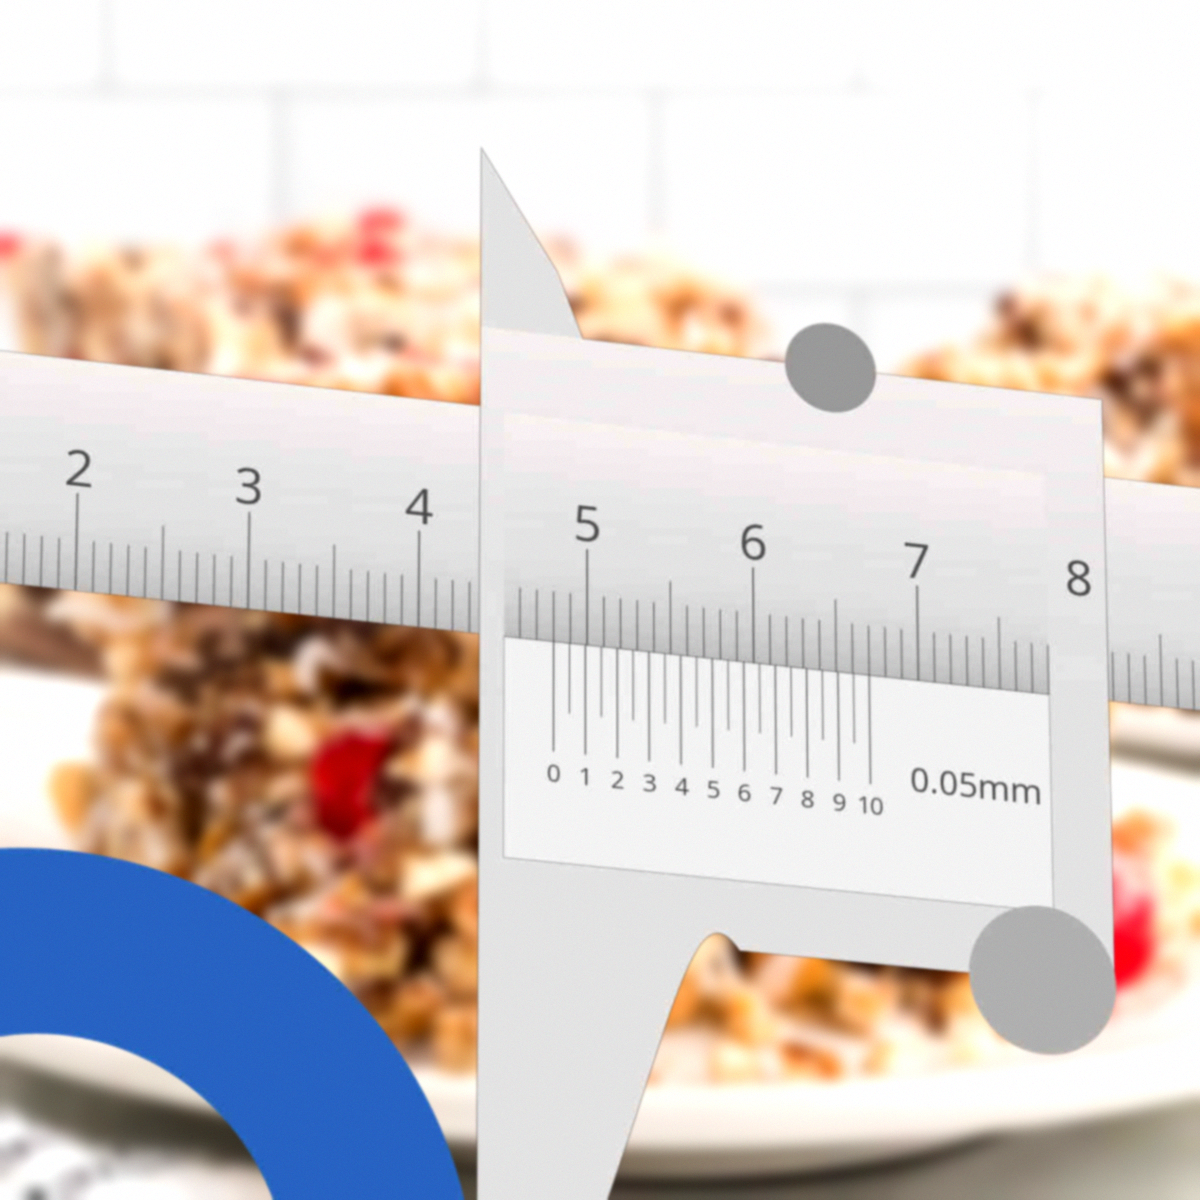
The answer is 48.0 mm
